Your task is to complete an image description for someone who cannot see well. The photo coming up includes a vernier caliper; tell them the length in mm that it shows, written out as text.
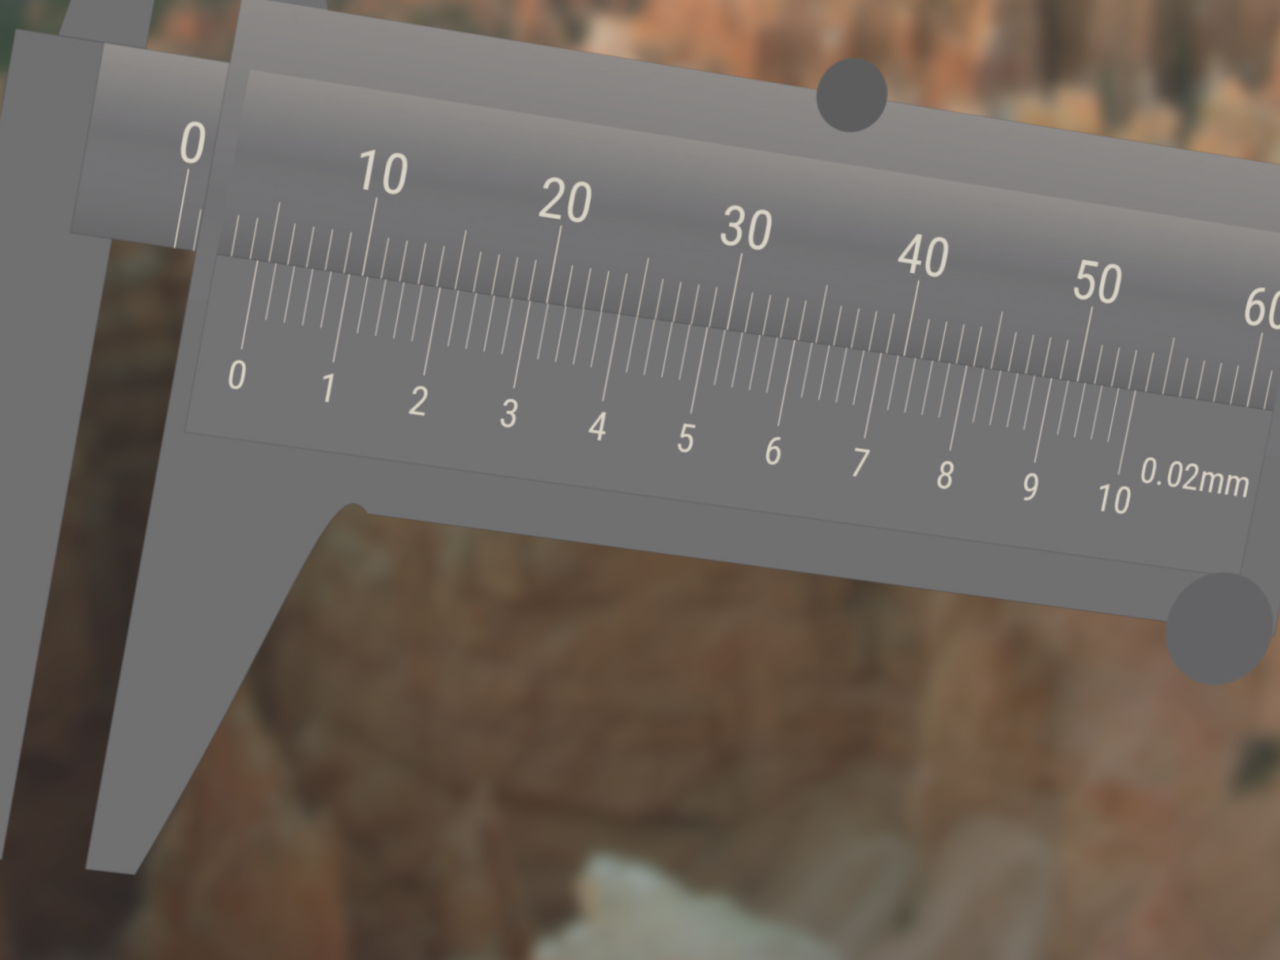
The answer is 4.4 mm
